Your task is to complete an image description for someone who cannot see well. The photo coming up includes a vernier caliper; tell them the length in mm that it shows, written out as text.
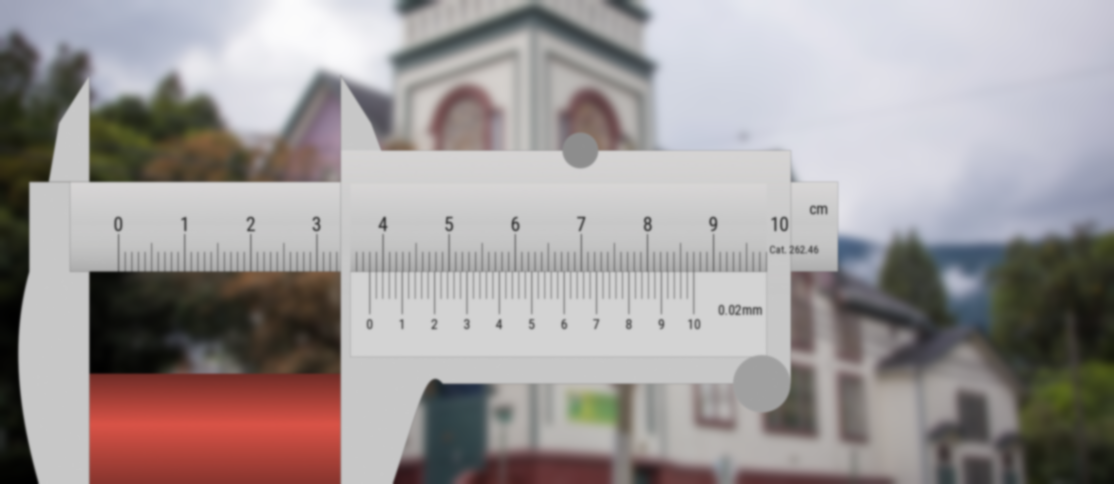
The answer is 38.0 mm
